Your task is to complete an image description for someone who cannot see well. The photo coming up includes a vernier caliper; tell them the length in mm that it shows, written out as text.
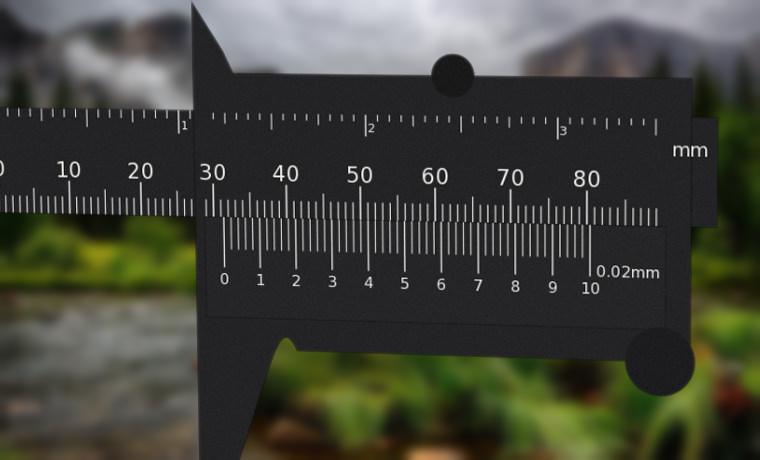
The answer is 31.4 mm
